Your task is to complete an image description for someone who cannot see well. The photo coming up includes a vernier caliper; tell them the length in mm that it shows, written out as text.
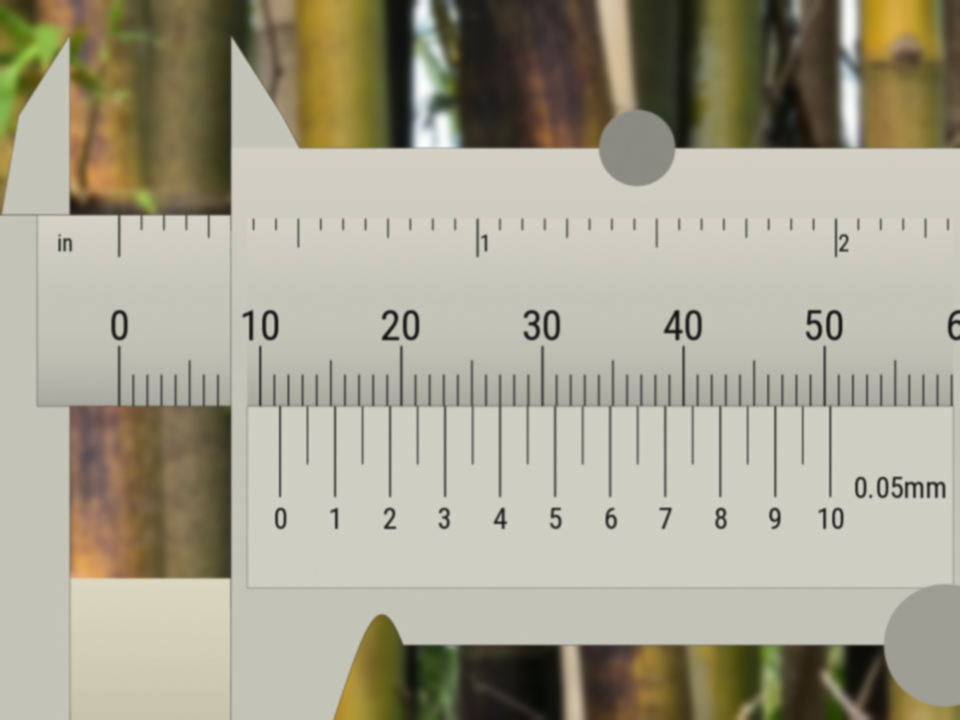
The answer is 11.4 mm
